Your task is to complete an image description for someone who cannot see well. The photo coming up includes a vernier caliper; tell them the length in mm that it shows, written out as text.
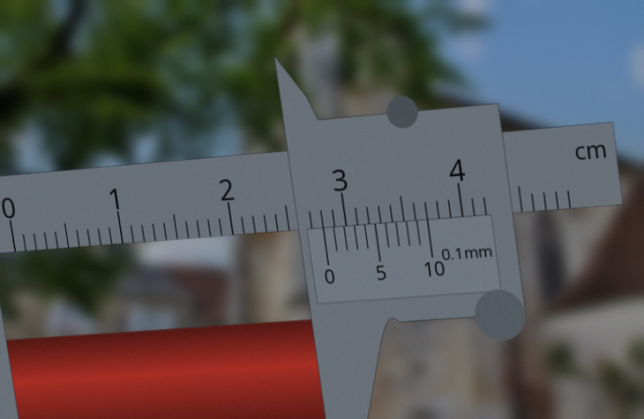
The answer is 28.0 mm
